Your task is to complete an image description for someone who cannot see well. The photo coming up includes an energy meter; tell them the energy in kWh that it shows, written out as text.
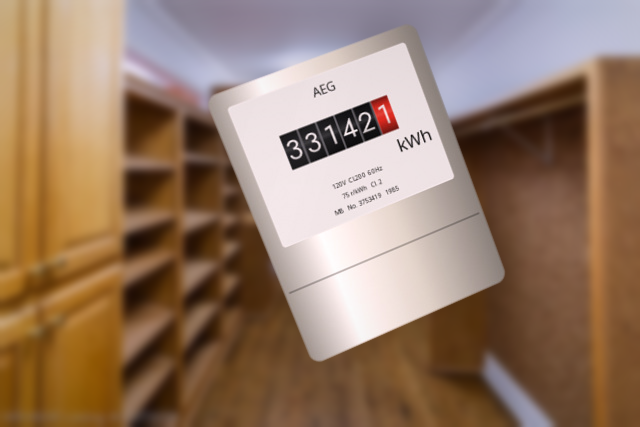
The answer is 33142.1 kWh
